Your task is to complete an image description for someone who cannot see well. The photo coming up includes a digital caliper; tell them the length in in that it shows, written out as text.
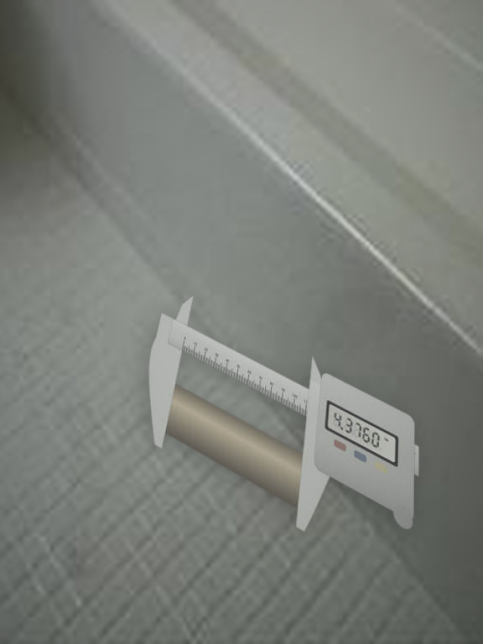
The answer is 4.3760 in
